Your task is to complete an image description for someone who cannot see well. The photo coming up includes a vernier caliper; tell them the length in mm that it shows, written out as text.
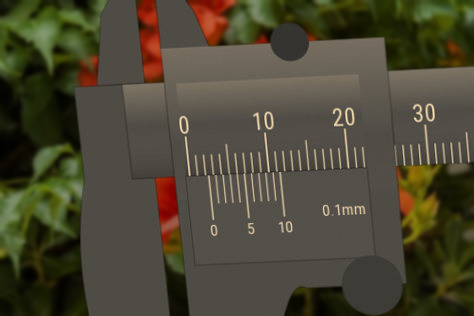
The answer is 2.4 mm
